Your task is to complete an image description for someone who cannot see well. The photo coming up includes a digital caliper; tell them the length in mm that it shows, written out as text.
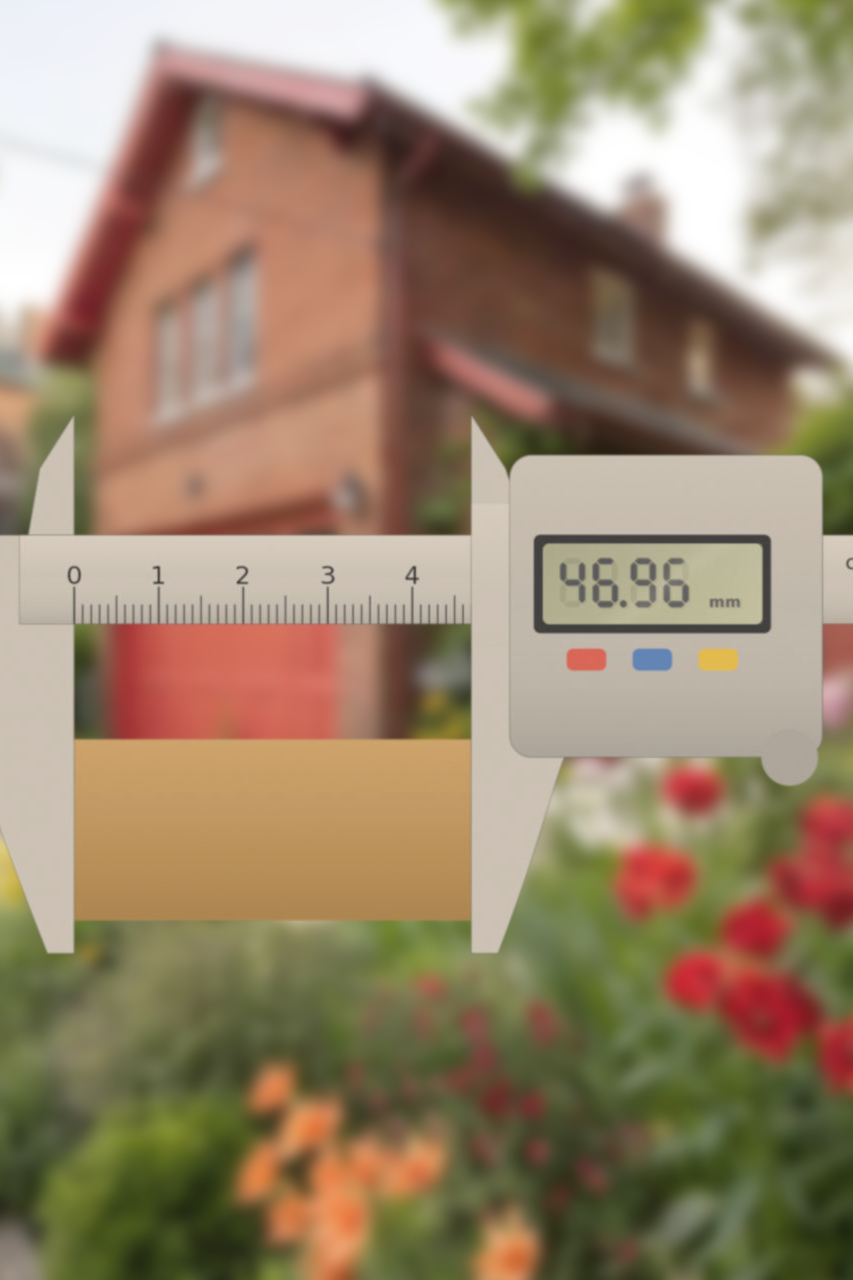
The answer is 46.96 mm
